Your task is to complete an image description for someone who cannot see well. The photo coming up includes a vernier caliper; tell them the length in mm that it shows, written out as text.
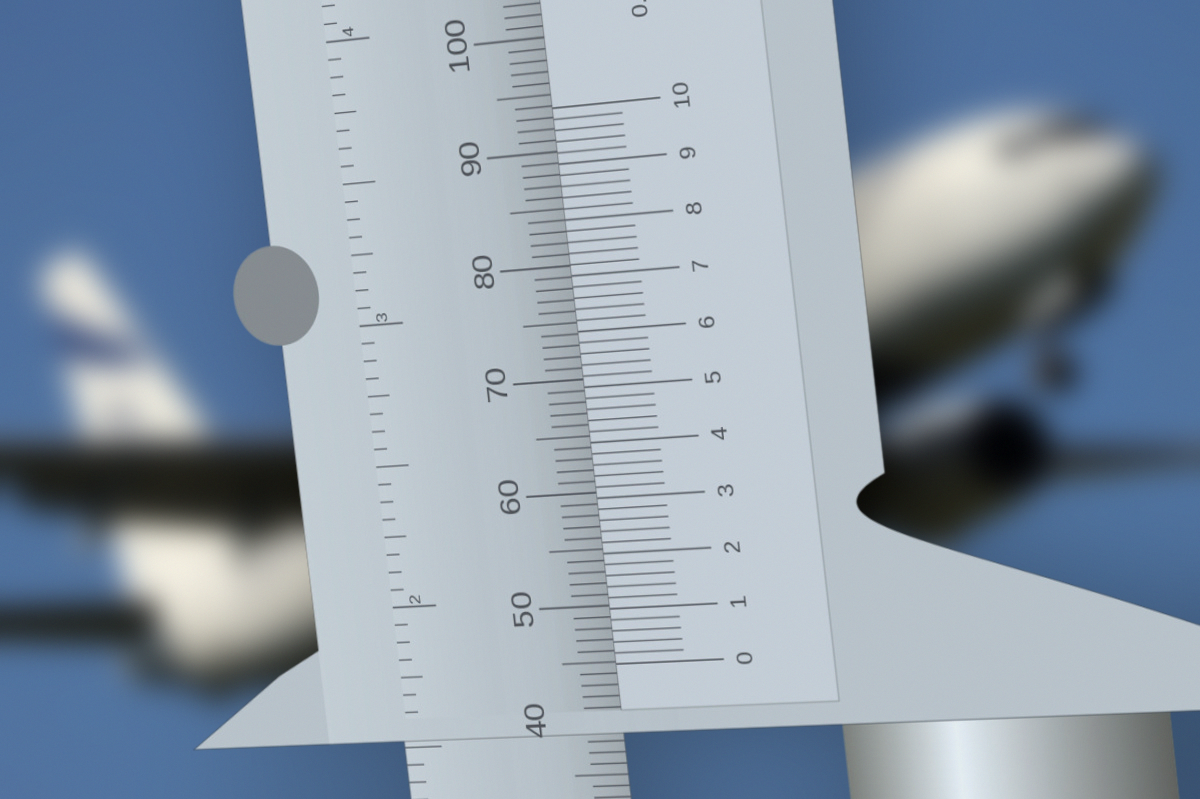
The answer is 44.8 mm
